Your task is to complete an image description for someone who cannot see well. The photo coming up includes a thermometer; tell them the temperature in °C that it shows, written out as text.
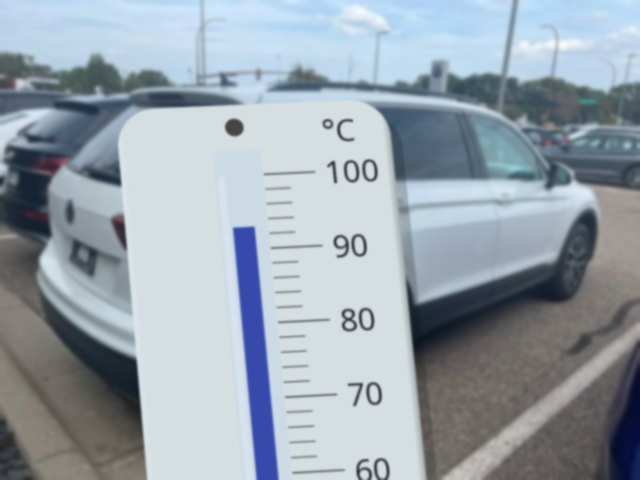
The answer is 93 °C
